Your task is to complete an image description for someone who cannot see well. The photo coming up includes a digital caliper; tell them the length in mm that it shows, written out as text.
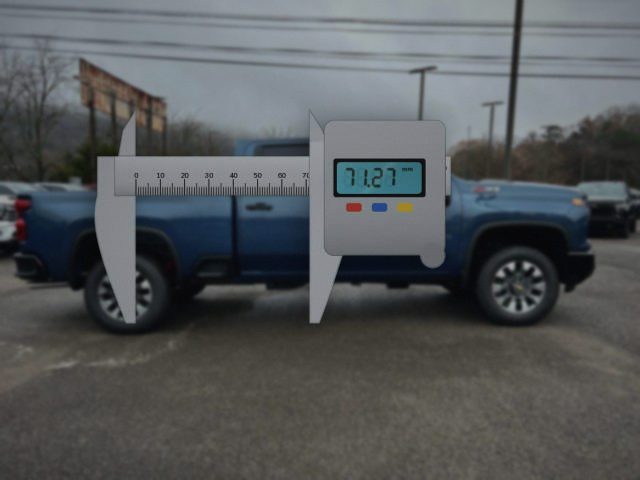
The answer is 71.27 mm
